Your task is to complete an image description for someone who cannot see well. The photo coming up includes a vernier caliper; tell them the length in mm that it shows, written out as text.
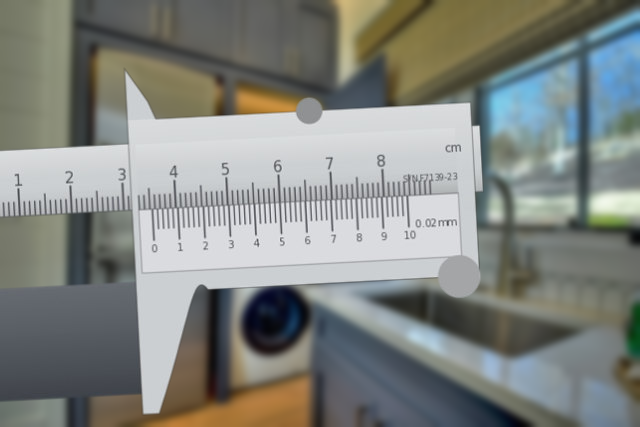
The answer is 35.5 mm
